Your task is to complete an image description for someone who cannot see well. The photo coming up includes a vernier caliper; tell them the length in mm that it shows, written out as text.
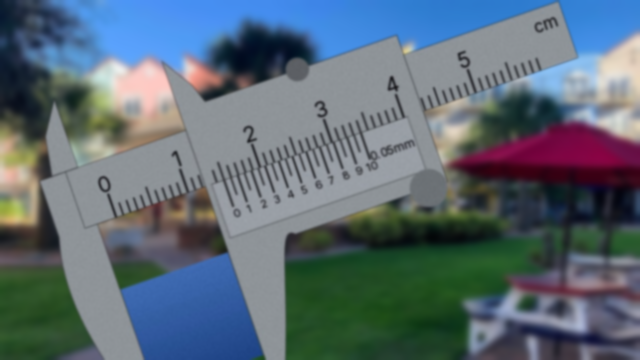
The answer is 15.0 mm
